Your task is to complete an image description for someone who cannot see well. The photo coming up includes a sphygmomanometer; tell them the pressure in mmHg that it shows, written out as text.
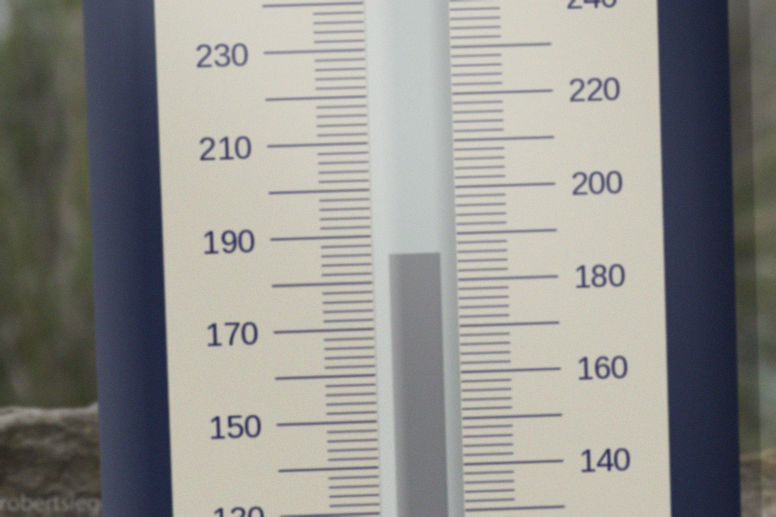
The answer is 186 mmHg
